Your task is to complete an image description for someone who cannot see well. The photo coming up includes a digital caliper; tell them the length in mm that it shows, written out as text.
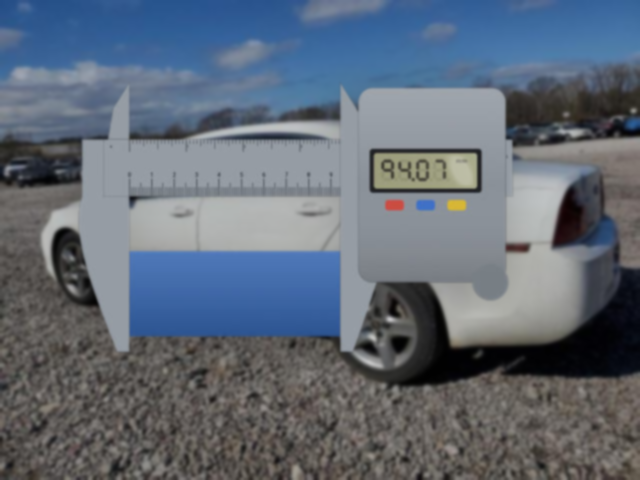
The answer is 94.07 mm
